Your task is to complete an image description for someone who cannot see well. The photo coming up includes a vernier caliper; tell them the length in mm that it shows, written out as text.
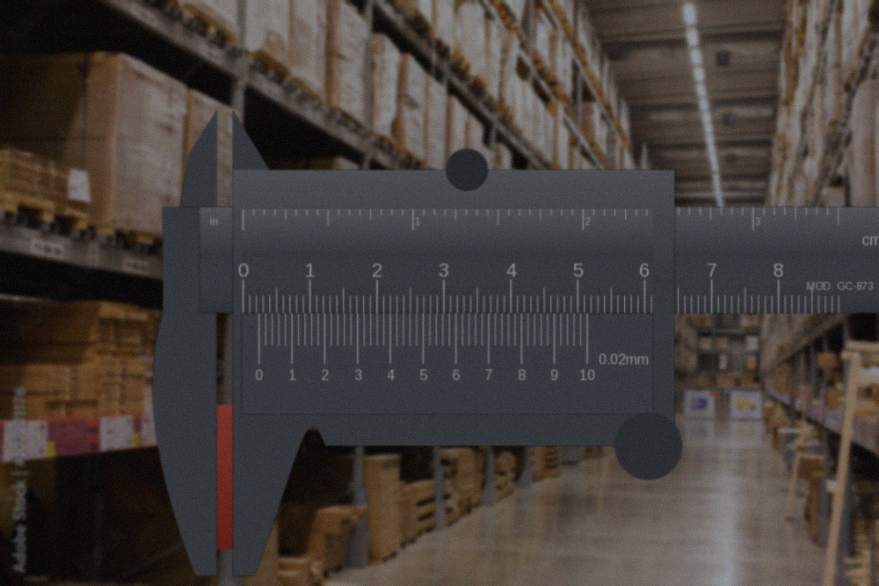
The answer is 2.4 mm
